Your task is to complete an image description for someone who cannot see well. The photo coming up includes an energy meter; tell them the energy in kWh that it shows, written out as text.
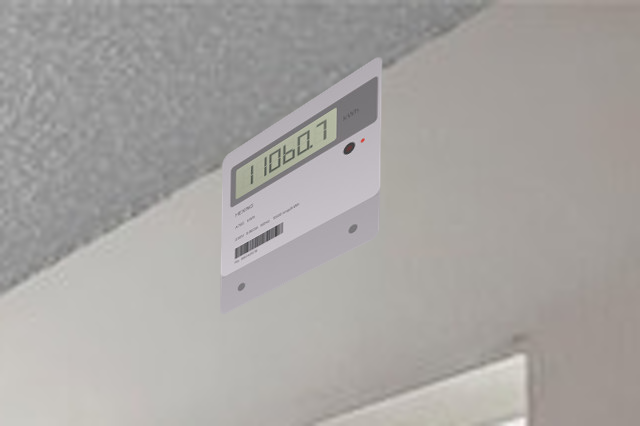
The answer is 11060.7 kWh
